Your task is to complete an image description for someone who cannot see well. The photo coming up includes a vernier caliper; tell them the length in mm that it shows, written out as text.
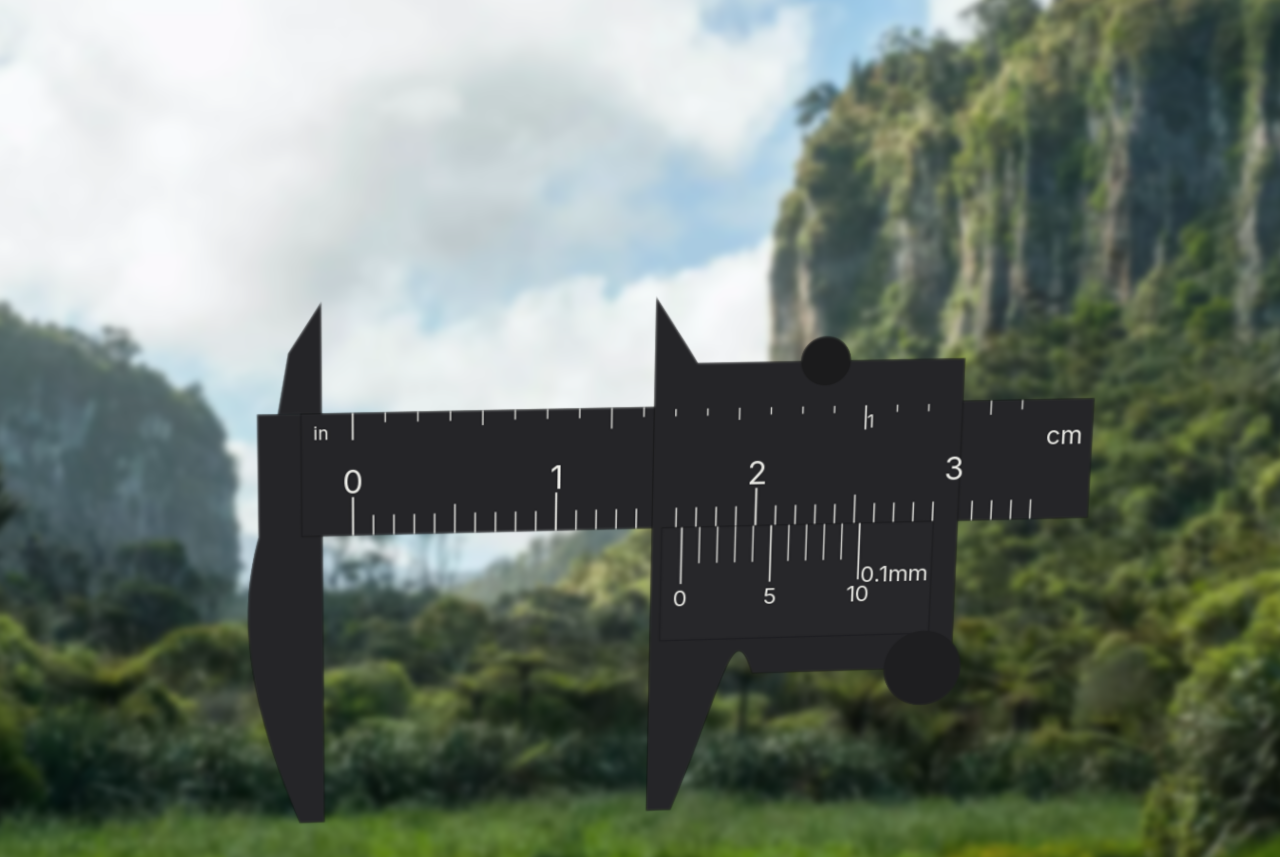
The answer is 16.3 mm
